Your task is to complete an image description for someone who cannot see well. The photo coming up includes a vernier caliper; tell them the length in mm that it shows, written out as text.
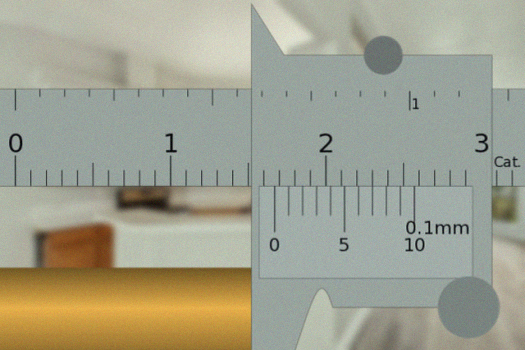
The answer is 16.7 mm
